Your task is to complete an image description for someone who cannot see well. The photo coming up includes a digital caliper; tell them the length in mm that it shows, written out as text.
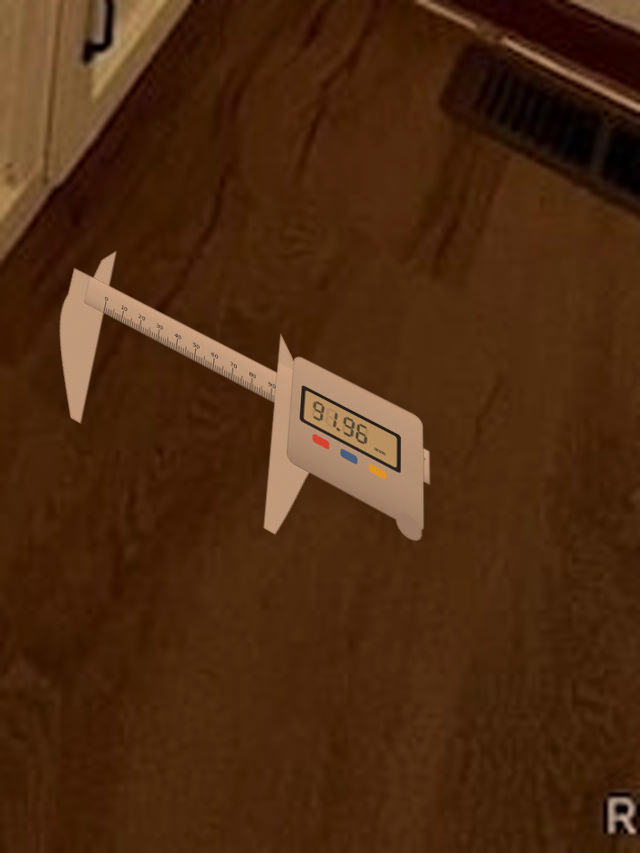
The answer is 91.96 mm
